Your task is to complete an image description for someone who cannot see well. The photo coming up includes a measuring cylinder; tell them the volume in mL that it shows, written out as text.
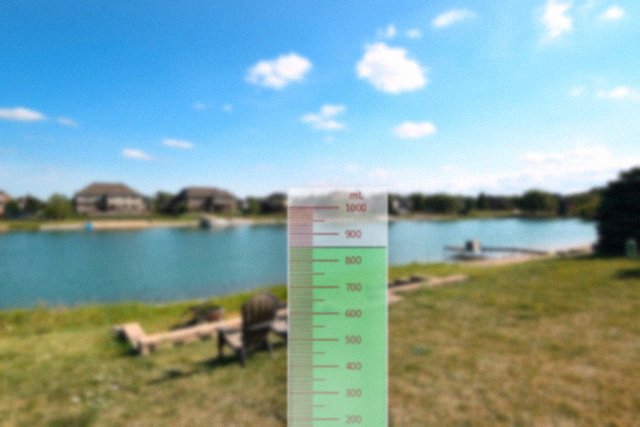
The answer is 850 mL
